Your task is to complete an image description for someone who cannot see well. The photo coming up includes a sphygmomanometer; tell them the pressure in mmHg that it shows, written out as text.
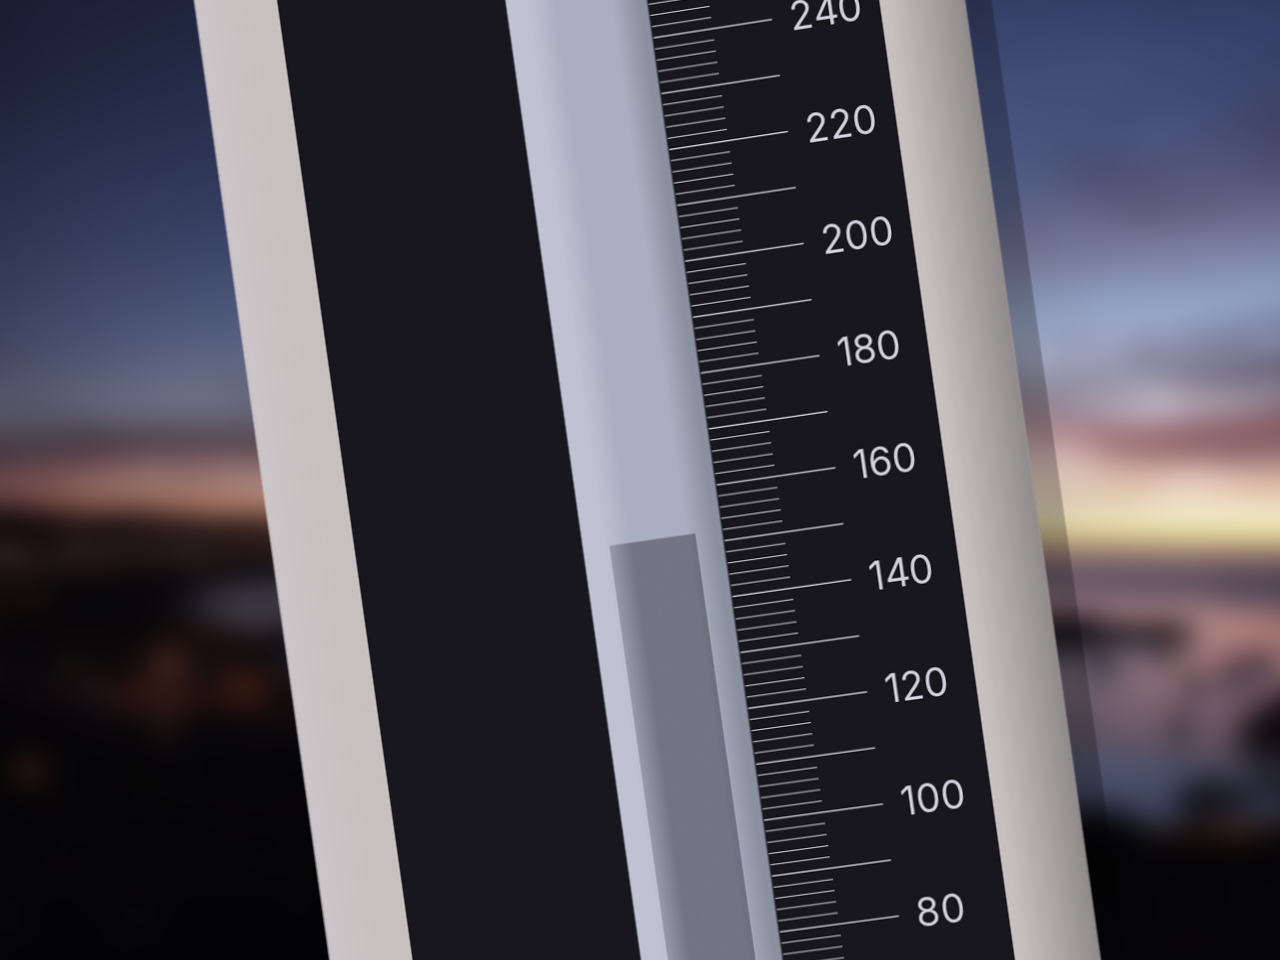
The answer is 152 mmHg
